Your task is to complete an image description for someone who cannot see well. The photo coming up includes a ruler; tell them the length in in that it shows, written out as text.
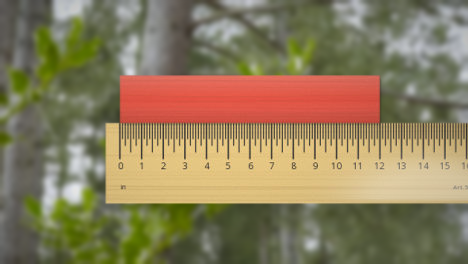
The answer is 12 in
